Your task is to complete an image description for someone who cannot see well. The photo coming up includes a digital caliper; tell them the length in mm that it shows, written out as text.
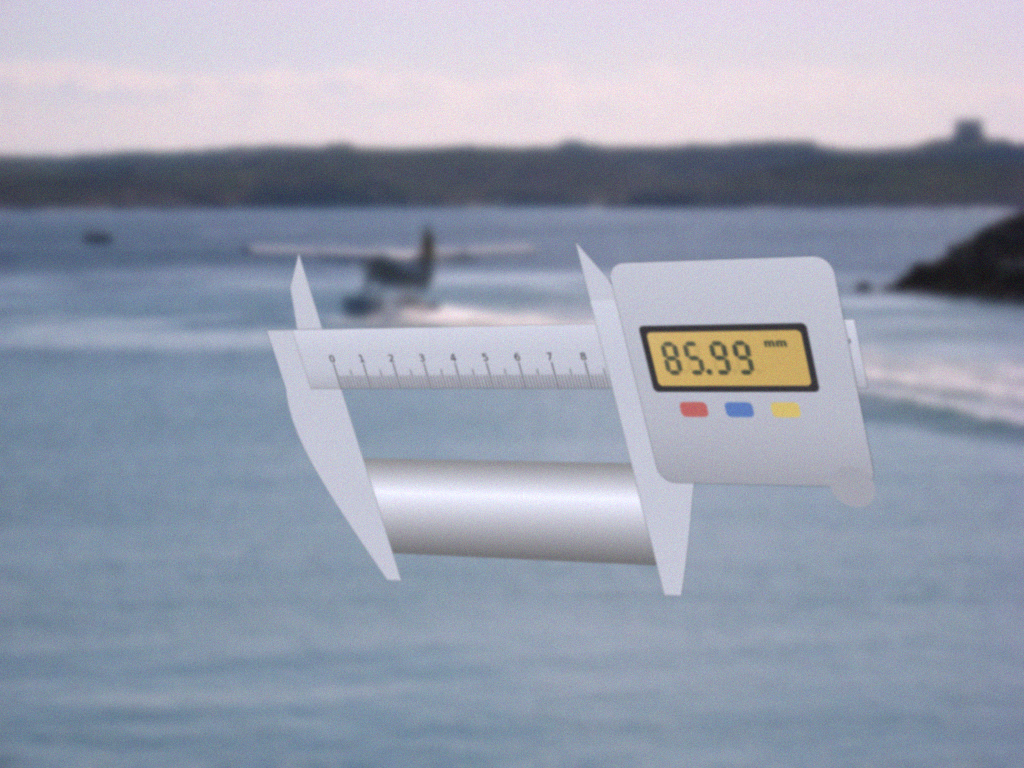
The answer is 85.99 mm
